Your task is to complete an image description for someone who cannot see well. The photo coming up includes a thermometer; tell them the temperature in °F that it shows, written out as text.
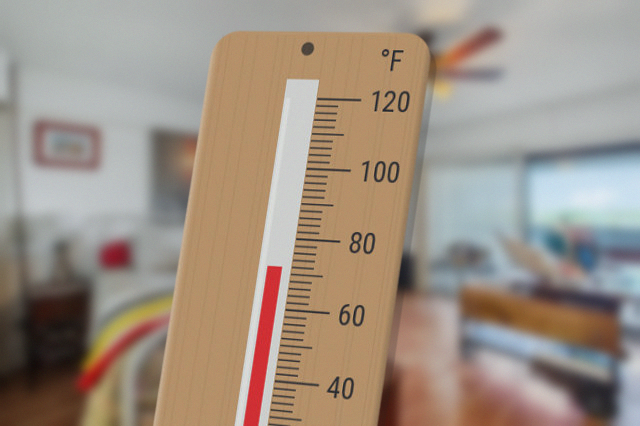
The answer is 72 °F
